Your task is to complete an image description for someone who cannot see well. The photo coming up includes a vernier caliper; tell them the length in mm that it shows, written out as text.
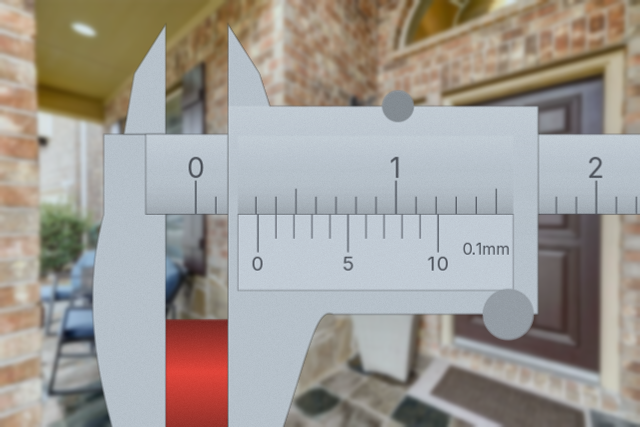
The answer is 3.1 mm
